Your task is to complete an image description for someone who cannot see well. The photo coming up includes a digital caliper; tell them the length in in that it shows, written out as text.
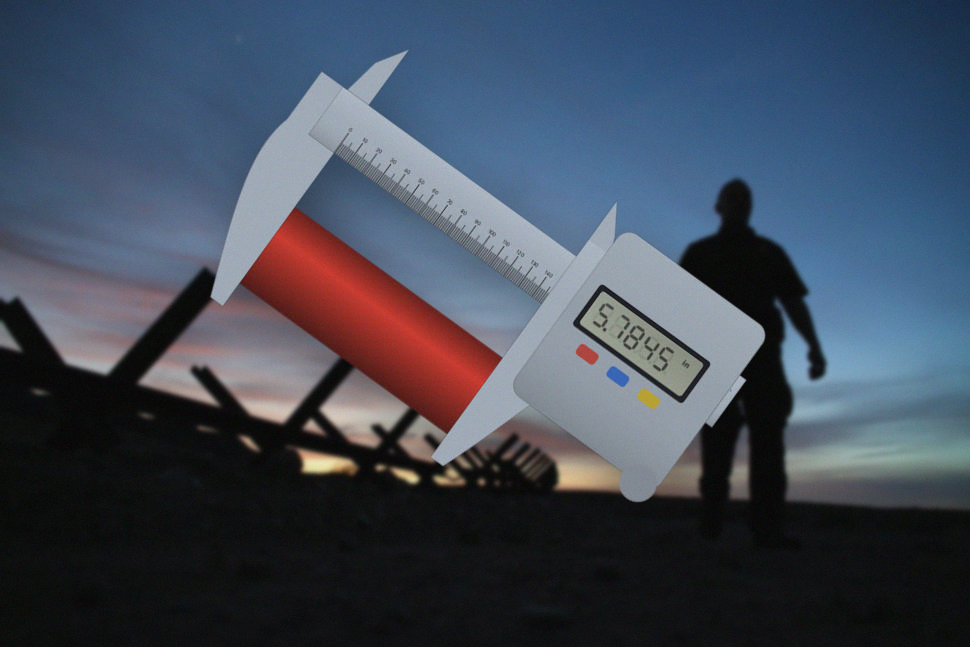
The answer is 5.7845 in
